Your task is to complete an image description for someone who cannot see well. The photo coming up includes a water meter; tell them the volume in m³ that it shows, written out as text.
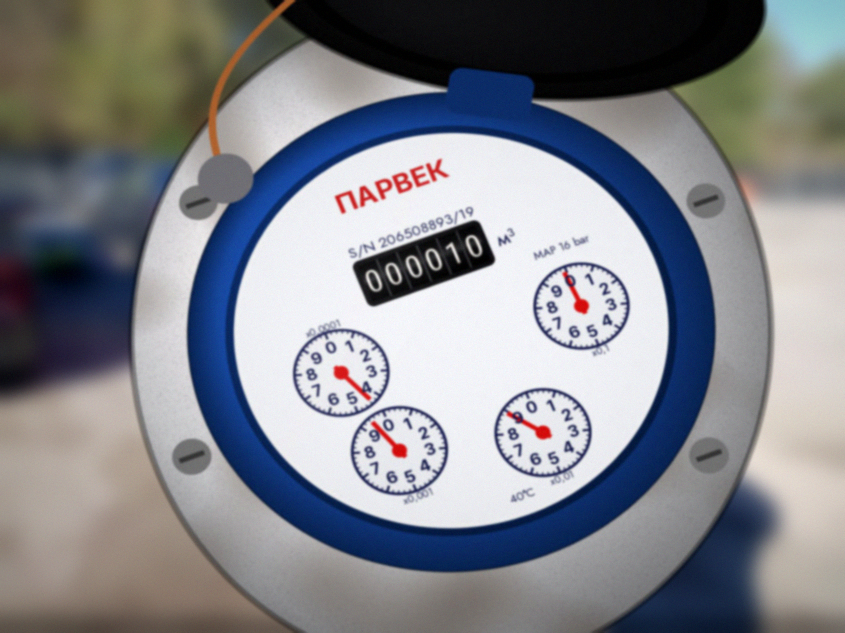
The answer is 9.9894 m³
